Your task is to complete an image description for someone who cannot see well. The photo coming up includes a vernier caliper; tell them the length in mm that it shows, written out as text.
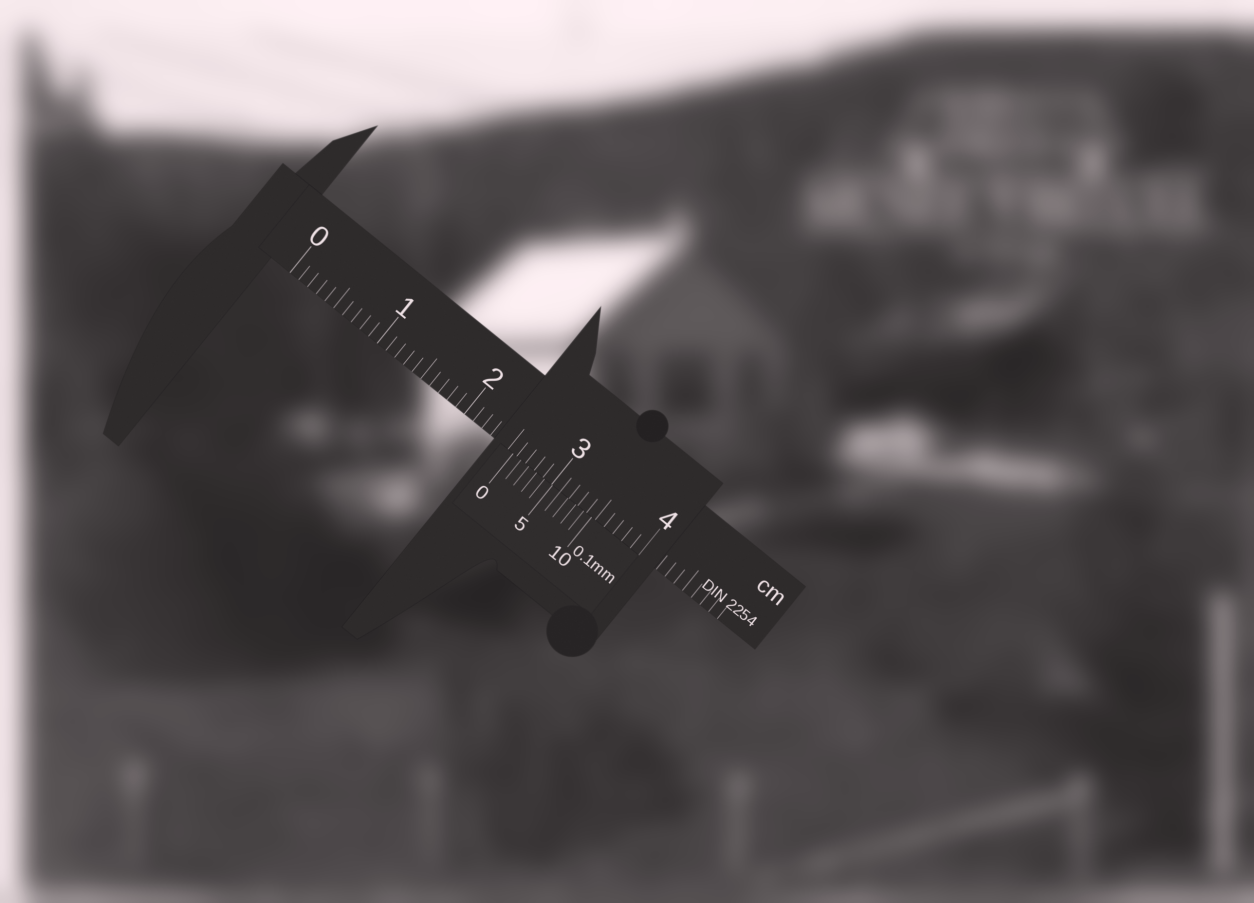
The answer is 25.6 mm
